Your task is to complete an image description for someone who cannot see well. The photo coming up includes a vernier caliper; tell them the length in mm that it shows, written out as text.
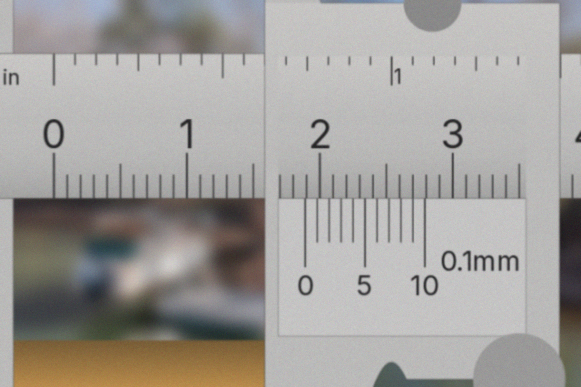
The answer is 18.9 mm
